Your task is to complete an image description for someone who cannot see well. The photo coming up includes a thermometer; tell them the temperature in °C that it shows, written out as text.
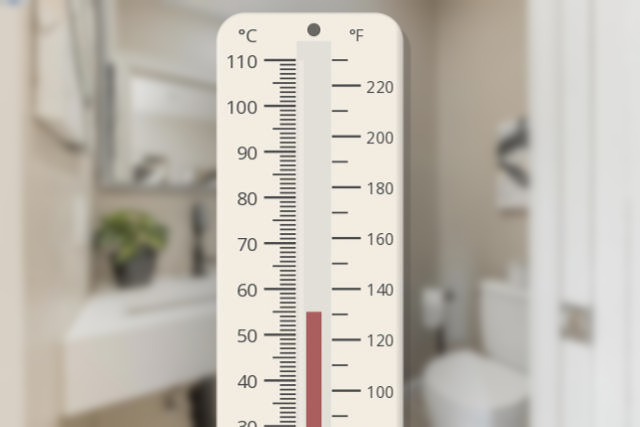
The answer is 55 °C
